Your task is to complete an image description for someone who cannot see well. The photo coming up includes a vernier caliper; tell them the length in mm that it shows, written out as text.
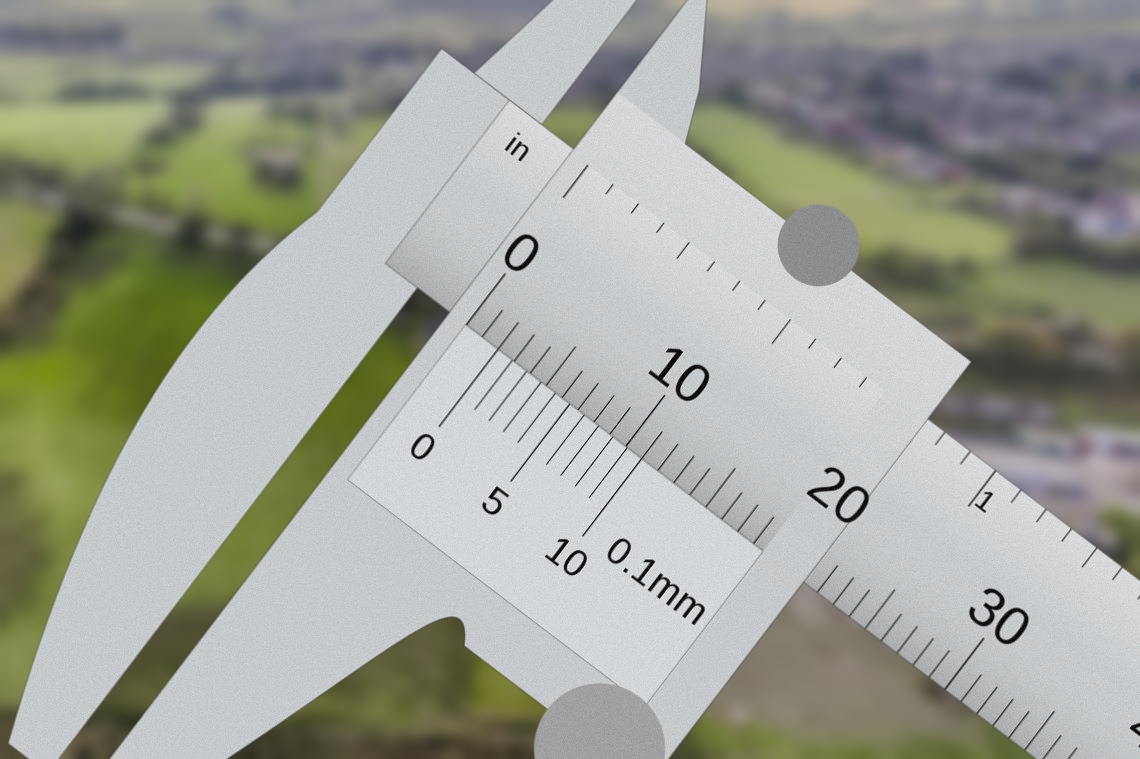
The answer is 2.0 mm
